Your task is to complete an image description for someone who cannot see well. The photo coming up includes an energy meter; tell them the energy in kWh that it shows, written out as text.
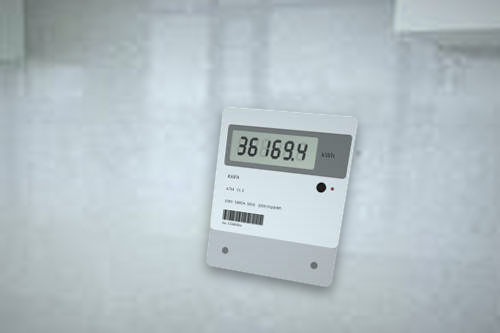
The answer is 36169.4 kWh
